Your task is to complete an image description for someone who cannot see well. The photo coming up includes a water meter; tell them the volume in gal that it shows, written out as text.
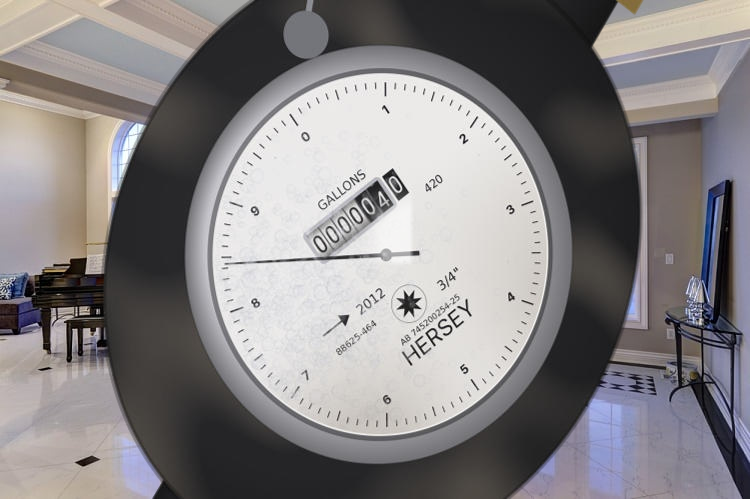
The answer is 38.4 gal
